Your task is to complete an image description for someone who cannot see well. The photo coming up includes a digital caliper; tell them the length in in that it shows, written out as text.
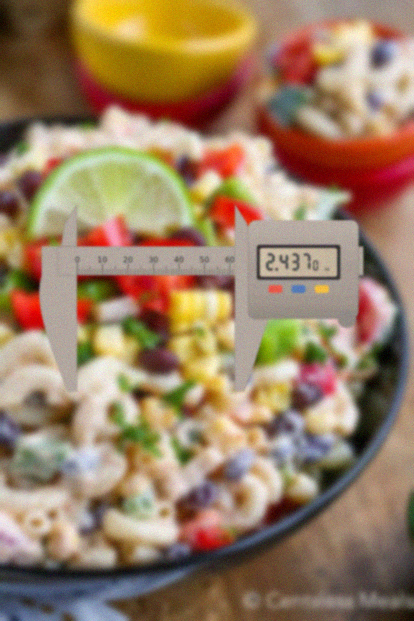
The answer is 2.4370 in
